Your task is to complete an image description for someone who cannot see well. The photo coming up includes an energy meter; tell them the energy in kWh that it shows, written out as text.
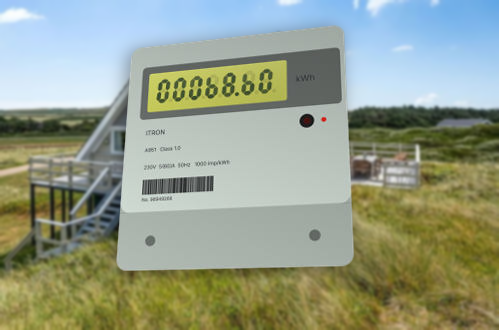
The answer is 68.60 kWh
